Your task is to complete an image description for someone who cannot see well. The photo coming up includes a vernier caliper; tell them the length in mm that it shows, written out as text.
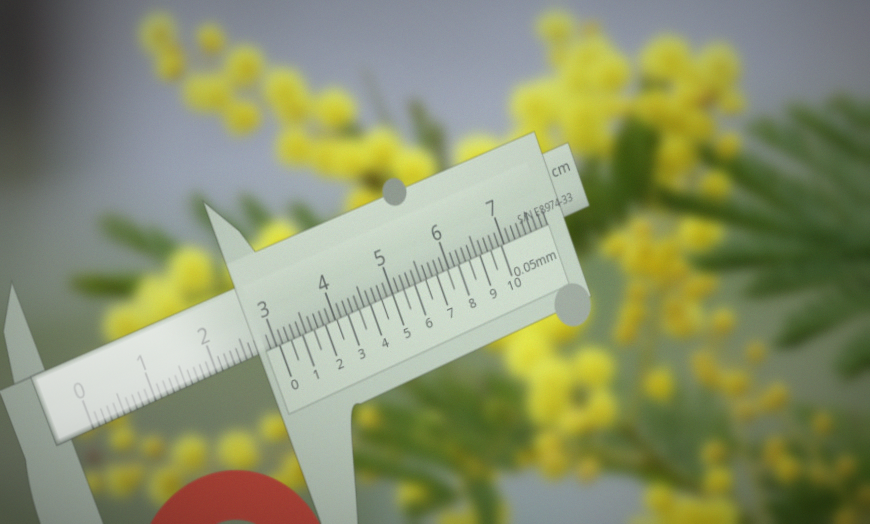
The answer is 30.5 mm
